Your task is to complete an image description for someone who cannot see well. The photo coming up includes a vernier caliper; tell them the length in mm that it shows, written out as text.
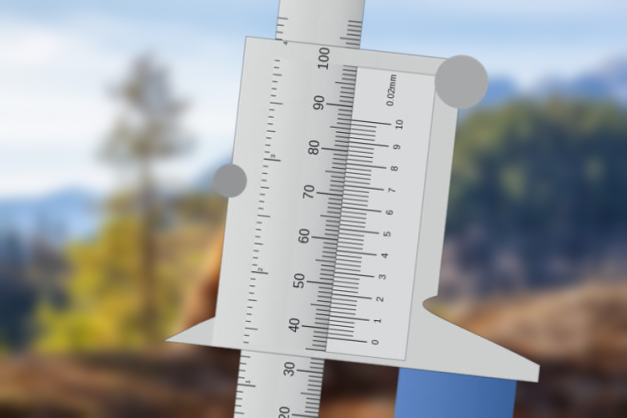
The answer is 38.0 mm
